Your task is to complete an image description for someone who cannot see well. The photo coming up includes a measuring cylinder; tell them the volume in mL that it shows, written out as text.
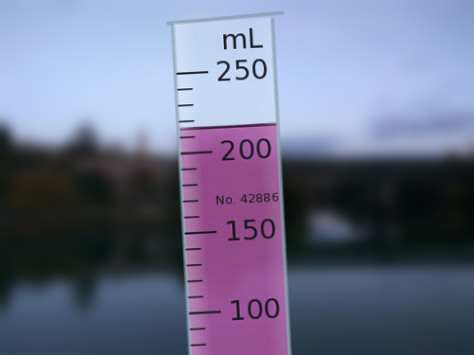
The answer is 215 mL
